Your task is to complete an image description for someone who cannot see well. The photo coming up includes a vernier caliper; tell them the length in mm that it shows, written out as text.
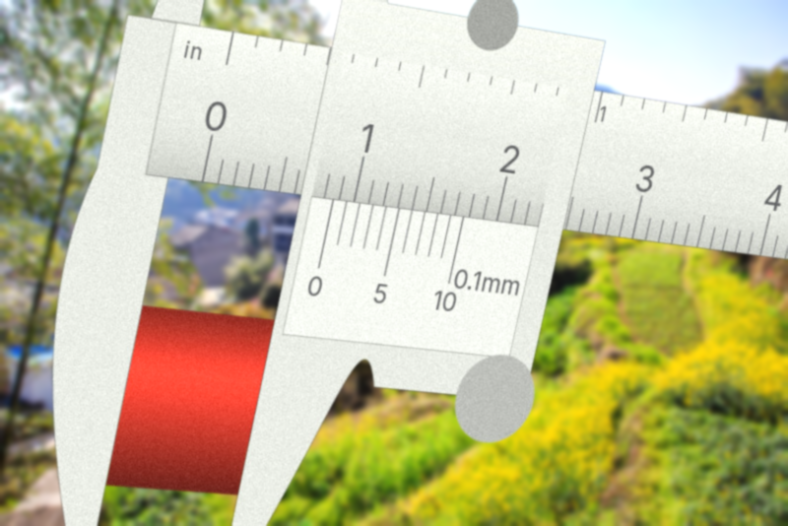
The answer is 8.6 mm
